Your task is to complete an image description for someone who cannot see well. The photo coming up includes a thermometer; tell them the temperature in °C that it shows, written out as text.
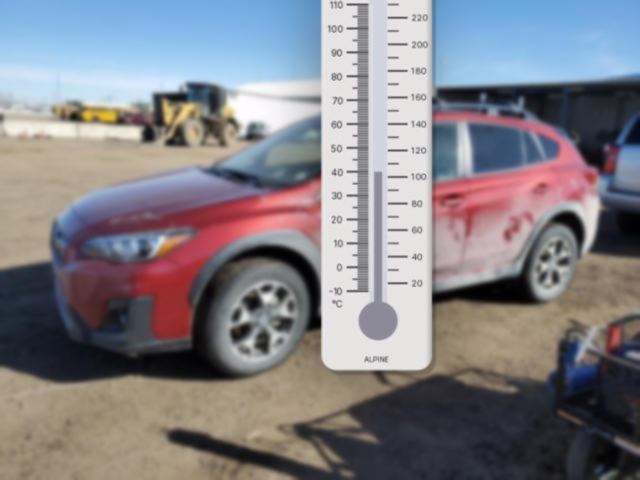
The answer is 40 °C
